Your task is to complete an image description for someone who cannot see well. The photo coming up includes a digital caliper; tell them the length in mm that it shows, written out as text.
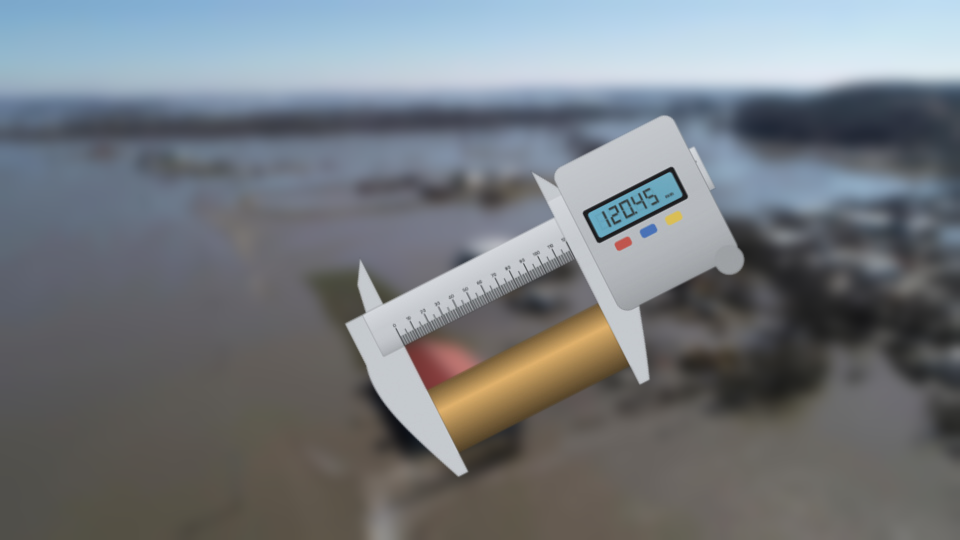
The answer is 120.45 mm
